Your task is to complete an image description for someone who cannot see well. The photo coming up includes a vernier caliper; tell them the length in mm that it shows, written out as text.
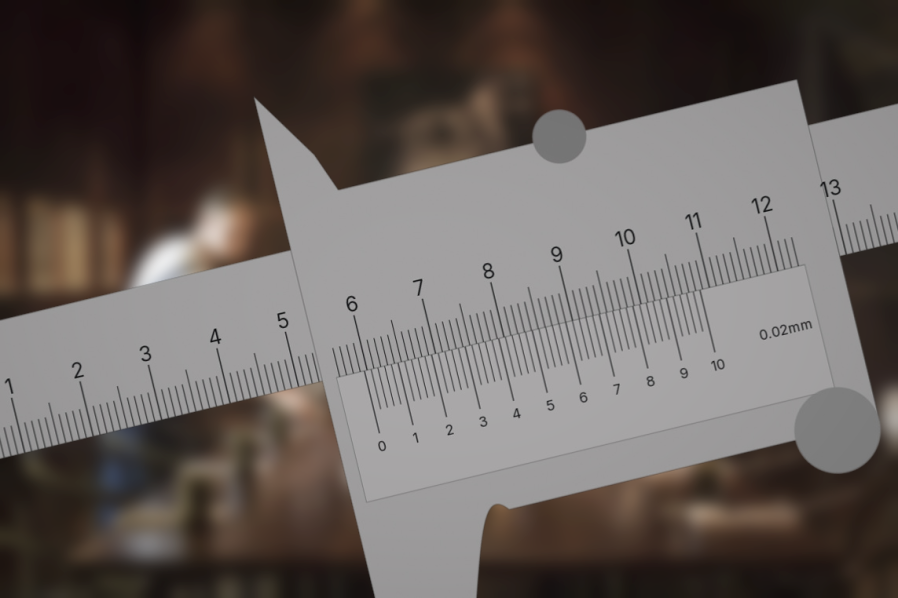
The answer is 59.6 mm
